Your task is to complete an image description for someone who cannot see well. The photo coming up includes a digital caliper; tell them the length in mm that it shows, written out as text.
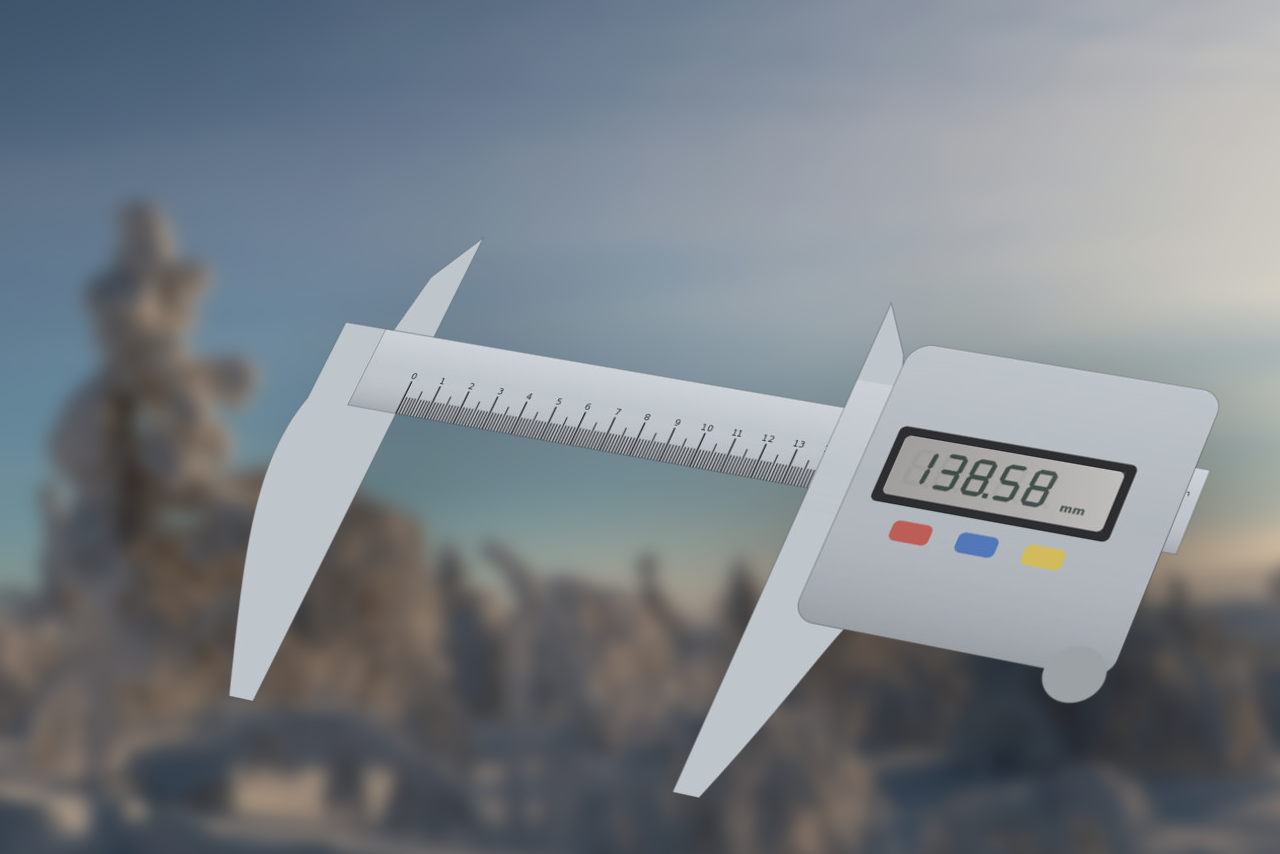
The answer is 138.58 mm
